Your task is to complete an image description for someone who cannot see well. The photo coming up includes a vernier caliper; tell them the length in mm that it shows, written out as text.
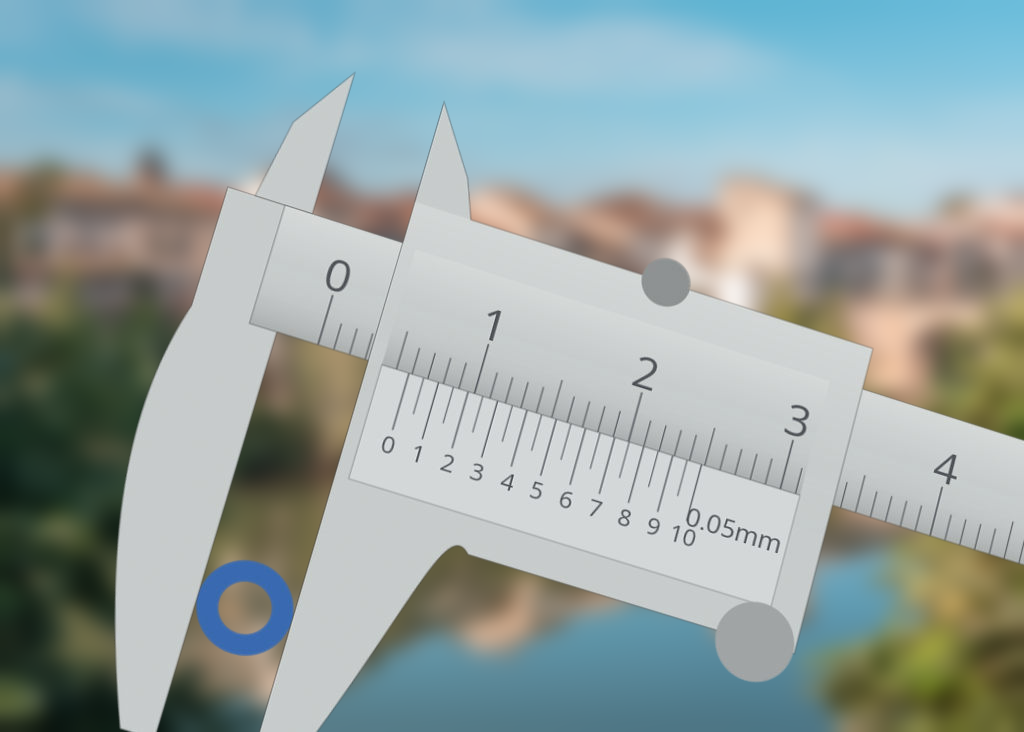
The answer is 5.8 mm
